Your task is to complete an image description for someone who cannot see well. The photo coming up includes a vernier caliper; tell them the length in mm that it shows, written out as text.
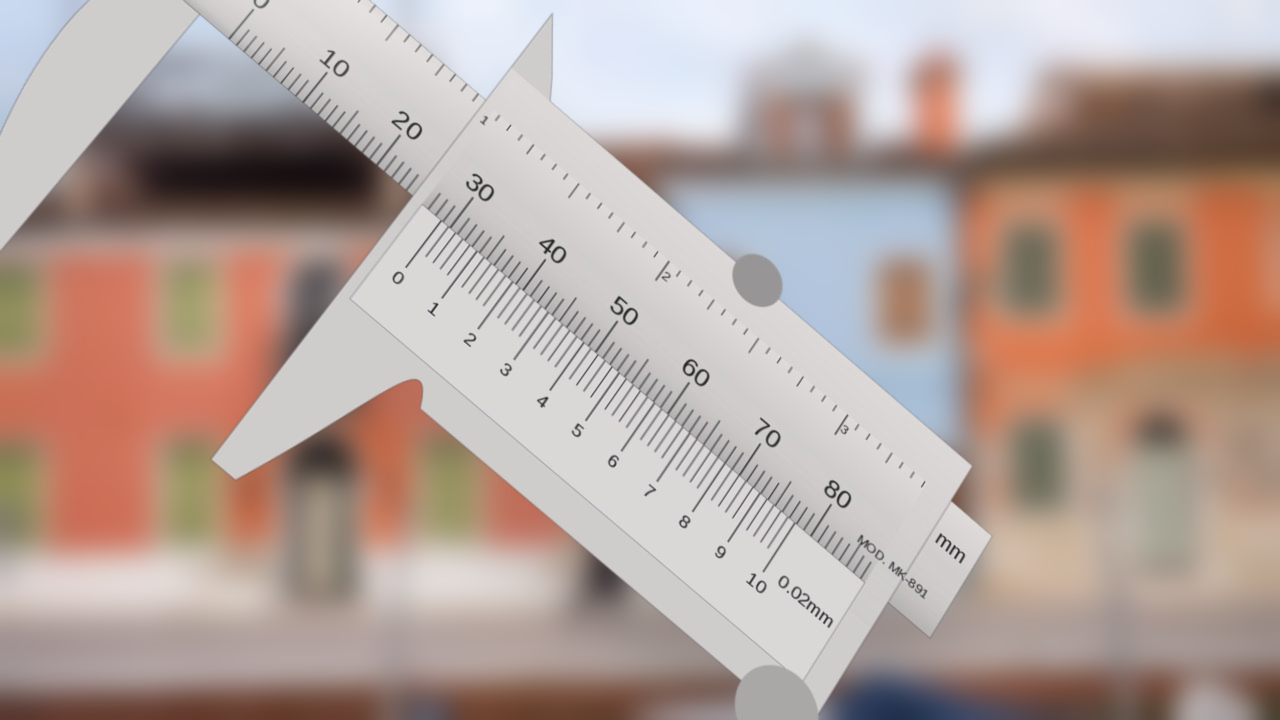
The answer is 28.8 mm
